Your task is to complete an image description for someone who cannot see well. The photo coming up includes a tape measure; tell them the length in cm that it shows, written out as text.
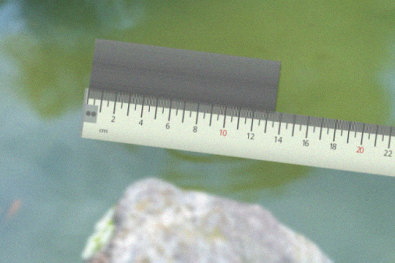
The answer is 13.5 cm
